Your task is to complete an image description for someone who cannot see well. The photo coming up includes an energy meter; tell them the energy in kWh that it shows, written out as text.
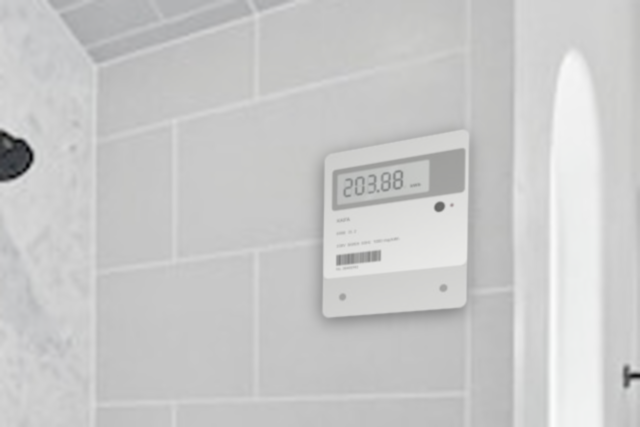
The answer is 203.88 kWh
